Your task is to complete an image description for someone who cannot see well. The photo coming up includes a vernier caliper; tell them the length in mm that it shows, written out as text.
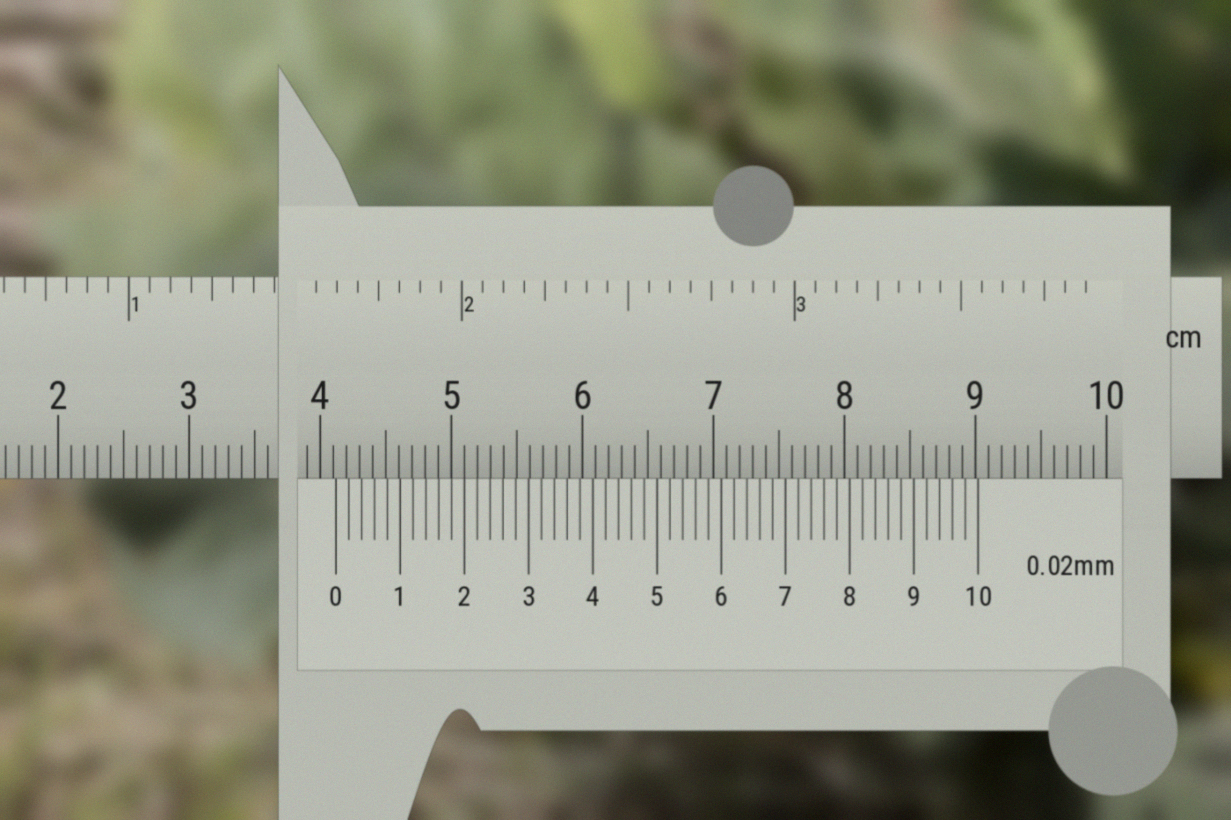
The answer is 41.2 mm
